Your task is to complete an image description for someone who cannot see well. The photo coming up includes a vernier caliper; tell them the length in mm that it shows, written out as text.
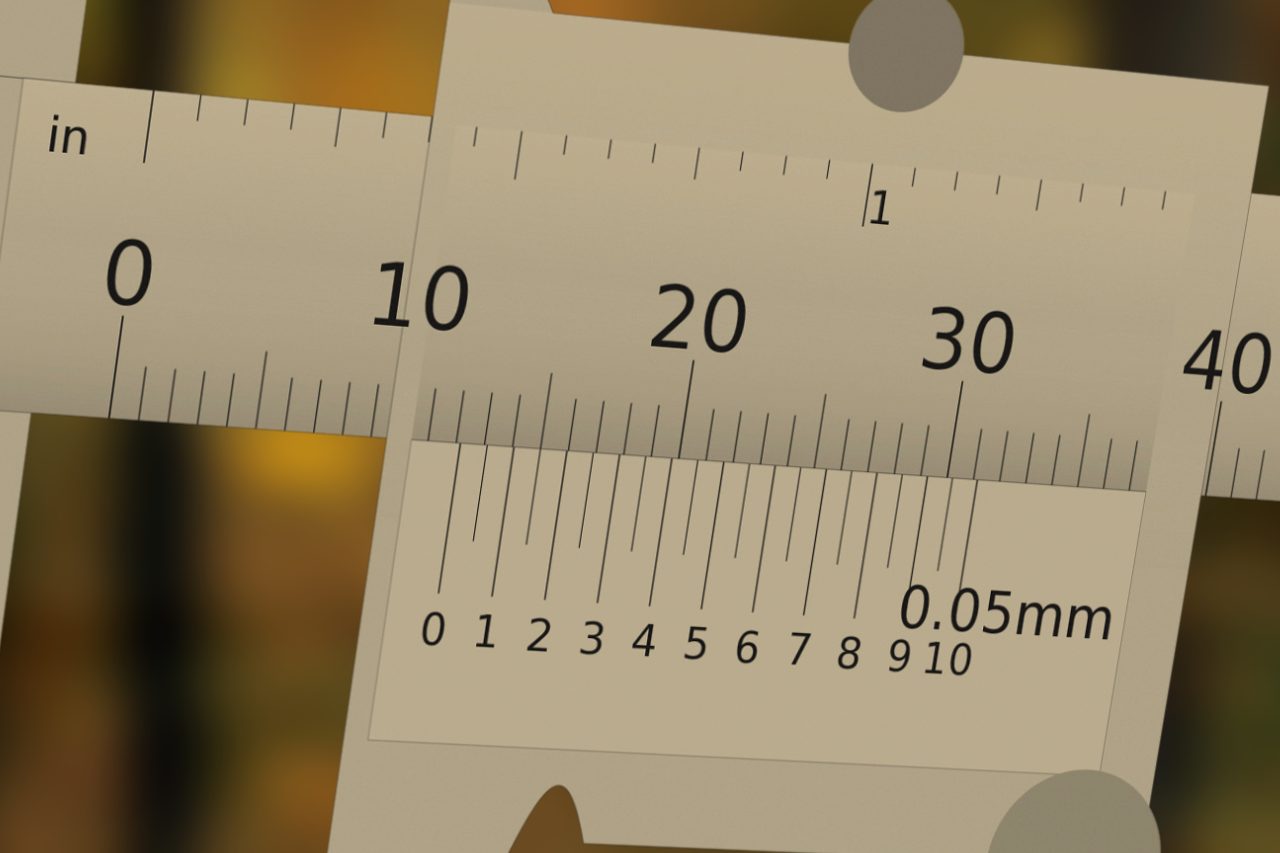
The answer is 12.15 mm
